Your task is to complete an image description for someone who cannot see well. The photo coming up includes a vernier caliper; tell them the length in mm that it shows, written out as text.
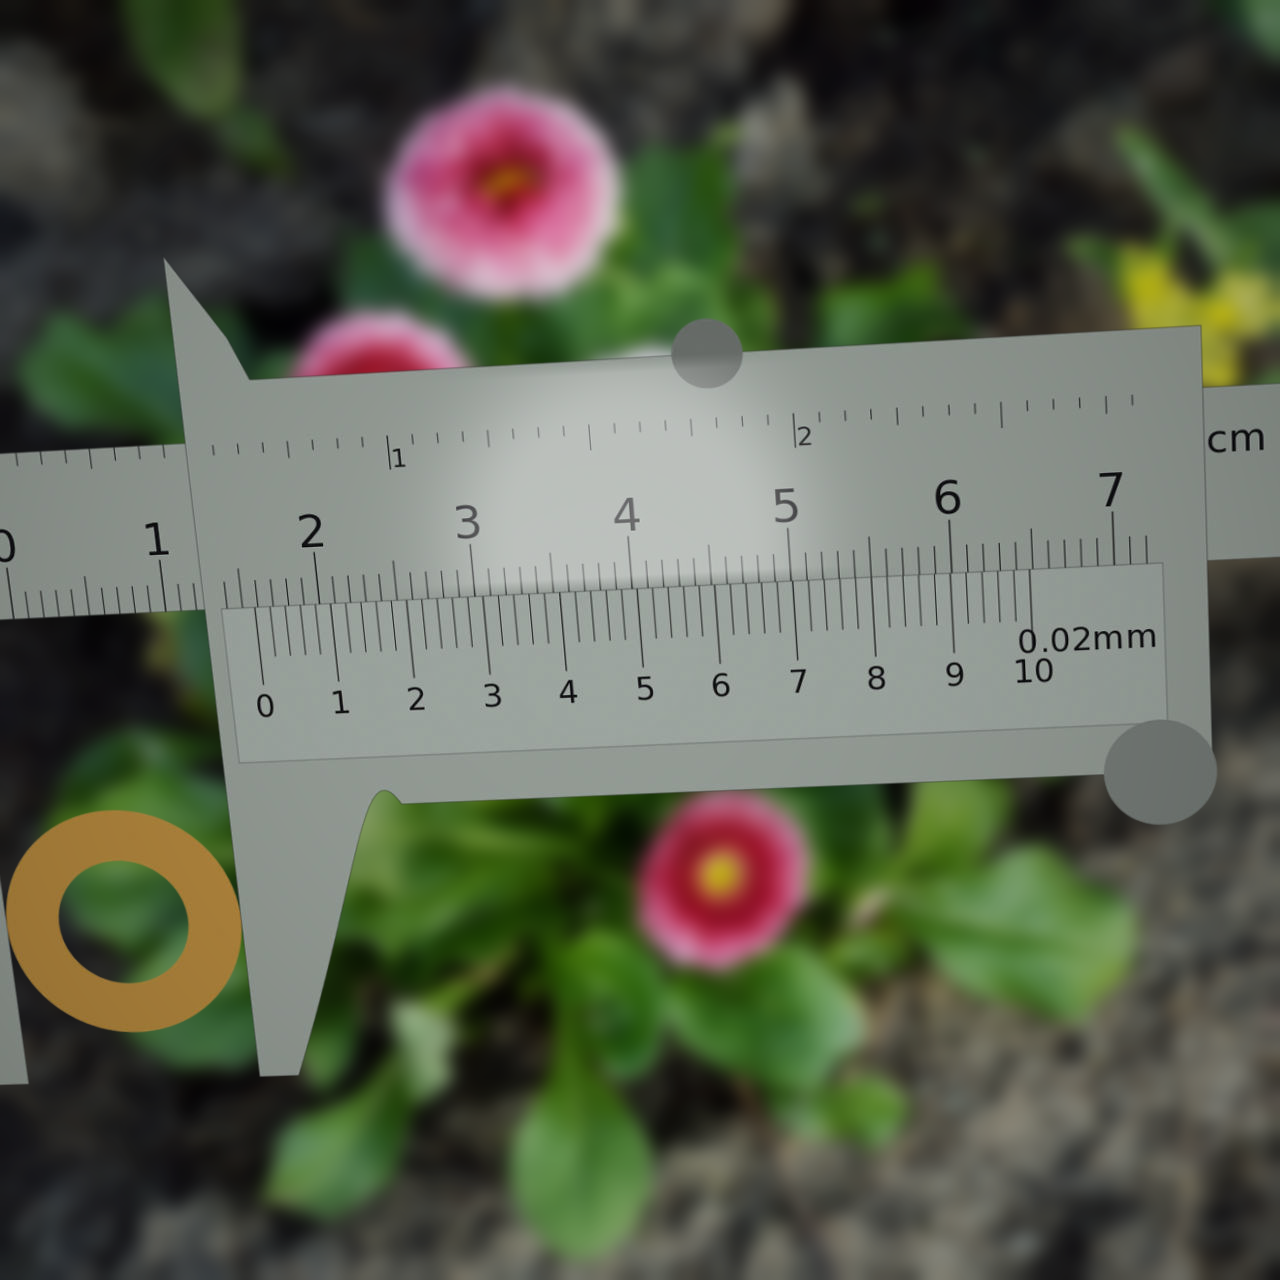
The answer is 15.8 mm
